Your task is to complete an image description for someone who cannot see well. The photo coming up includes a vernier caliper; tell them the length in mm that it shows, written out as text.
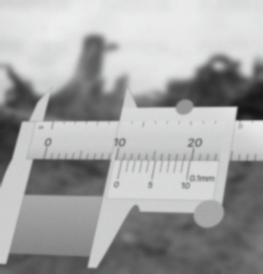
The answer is 10.8 mm
